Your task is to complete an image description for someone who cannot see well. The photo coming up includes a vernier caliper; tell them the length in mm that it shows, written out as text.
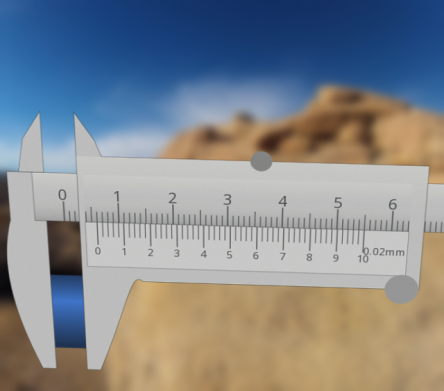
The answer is 6.0 mm
